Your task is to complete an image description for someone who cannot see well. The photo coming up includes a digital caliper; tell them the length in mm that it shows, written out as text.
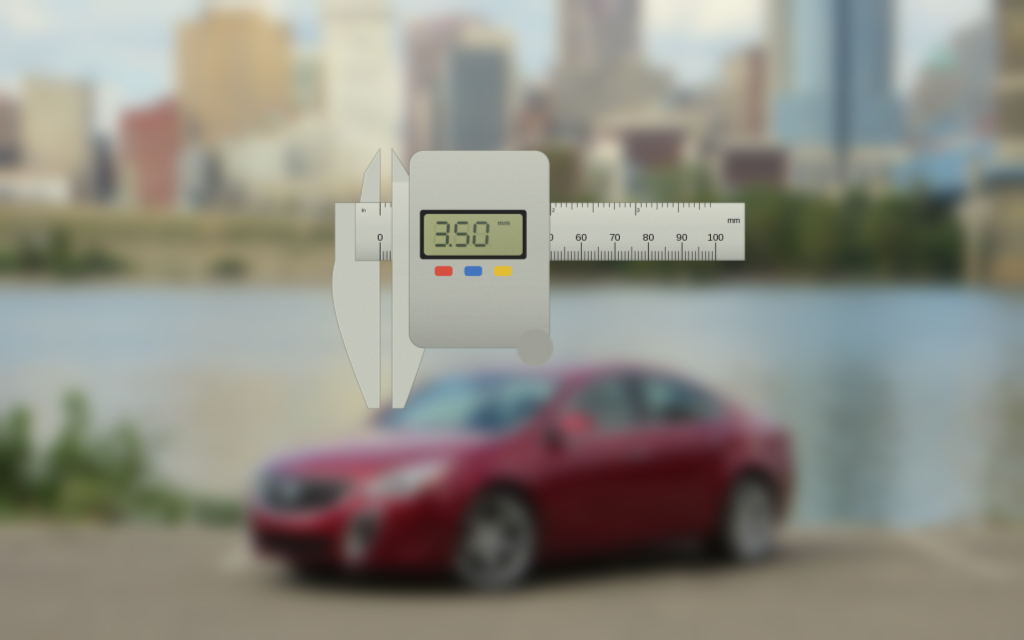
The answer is 3.50 mm
